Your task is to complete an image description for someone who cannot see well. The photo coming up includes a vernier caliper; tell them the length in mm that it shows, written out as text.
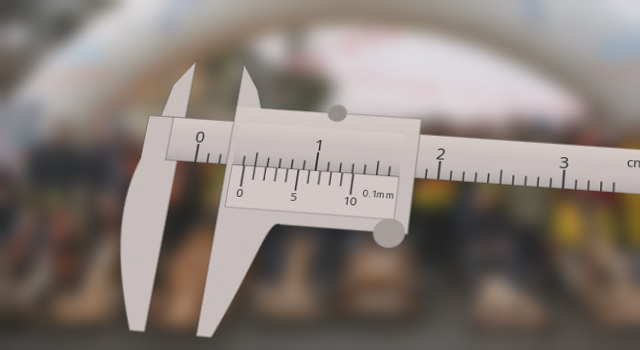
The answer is 4.1 mm
